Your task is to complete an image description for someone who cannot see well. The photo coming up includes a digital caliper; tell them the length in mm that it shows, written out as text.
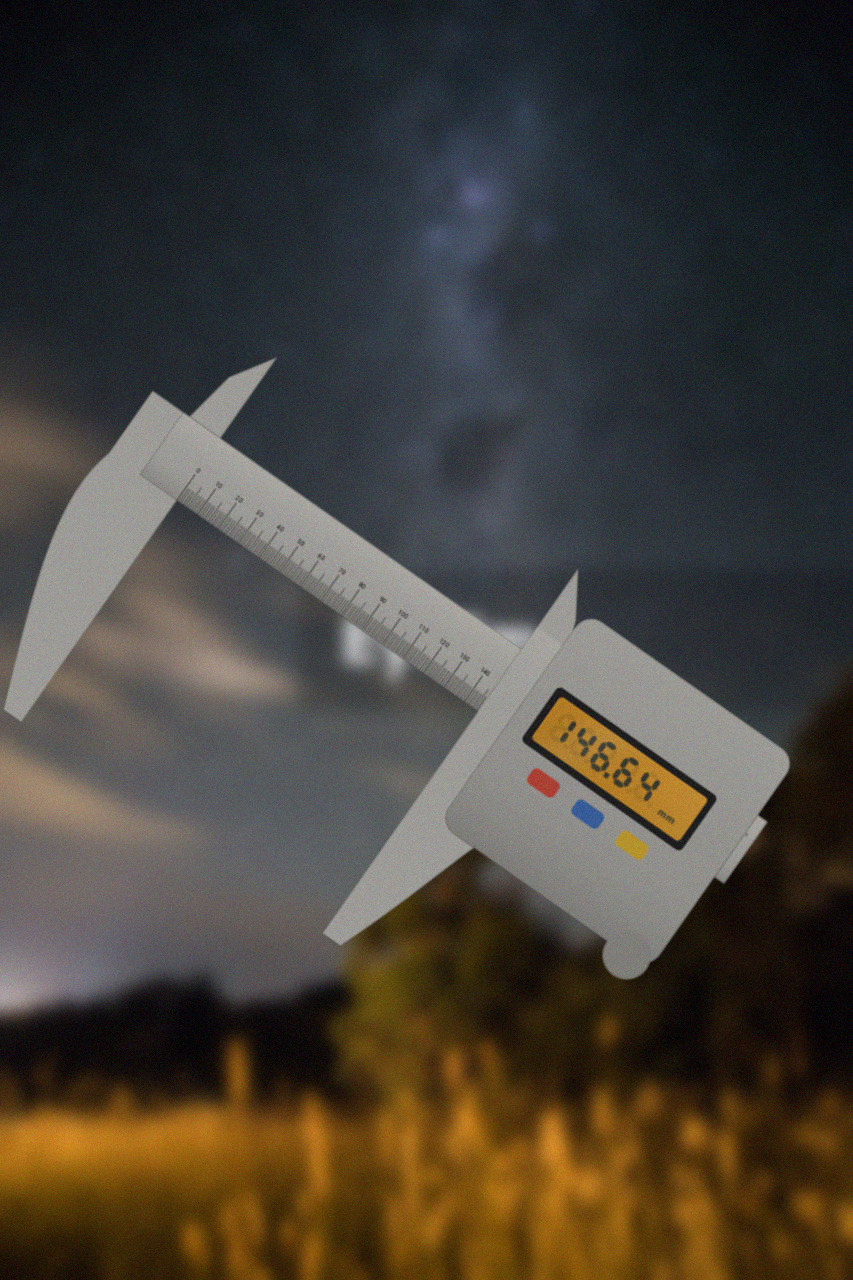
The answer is 146.64 mm
